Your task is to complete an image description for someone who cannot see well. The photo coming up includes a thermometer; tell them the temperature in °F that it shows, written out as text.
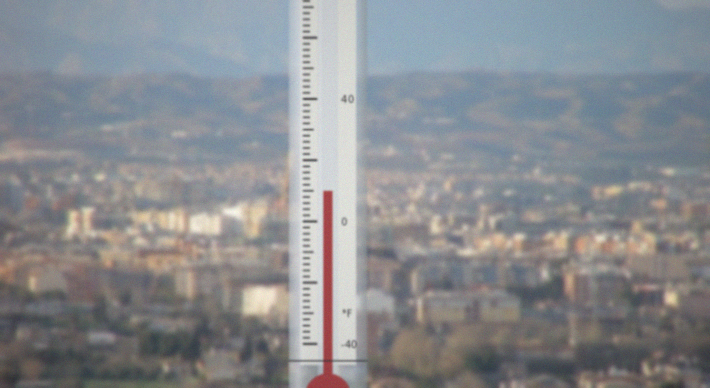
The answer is 10 °F
